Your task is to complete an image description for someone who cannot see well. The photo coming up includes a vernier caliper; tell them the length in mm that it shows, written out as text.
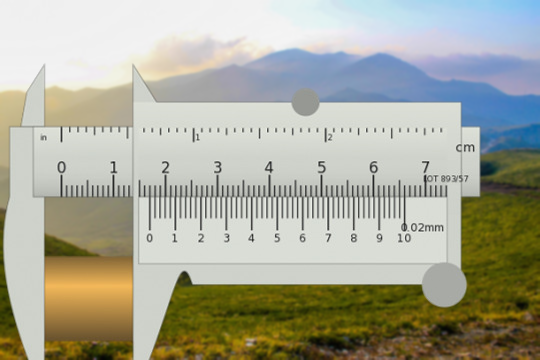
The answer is 17.0 mm
